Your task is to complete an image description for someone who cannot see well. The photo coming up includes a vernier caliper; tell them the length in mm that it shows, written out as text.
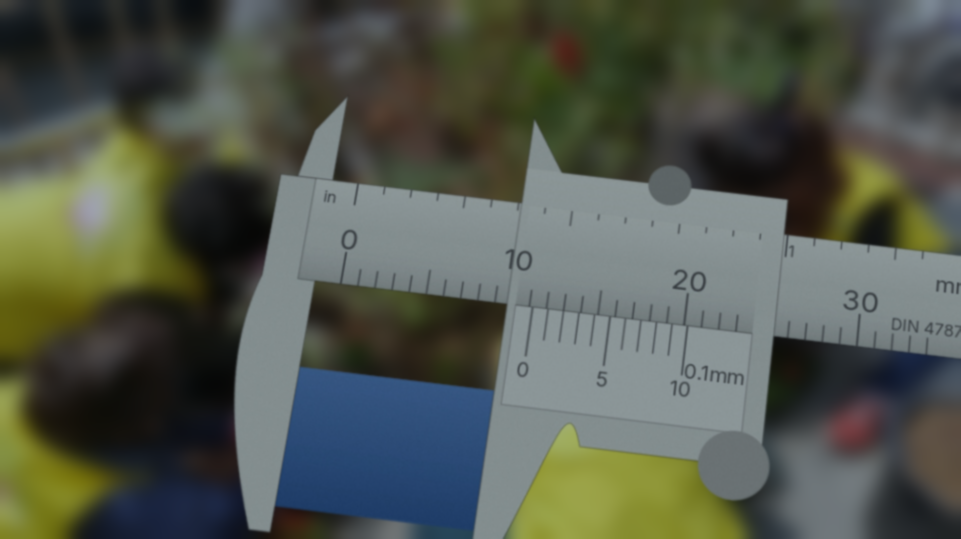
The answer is 11.2 mm
